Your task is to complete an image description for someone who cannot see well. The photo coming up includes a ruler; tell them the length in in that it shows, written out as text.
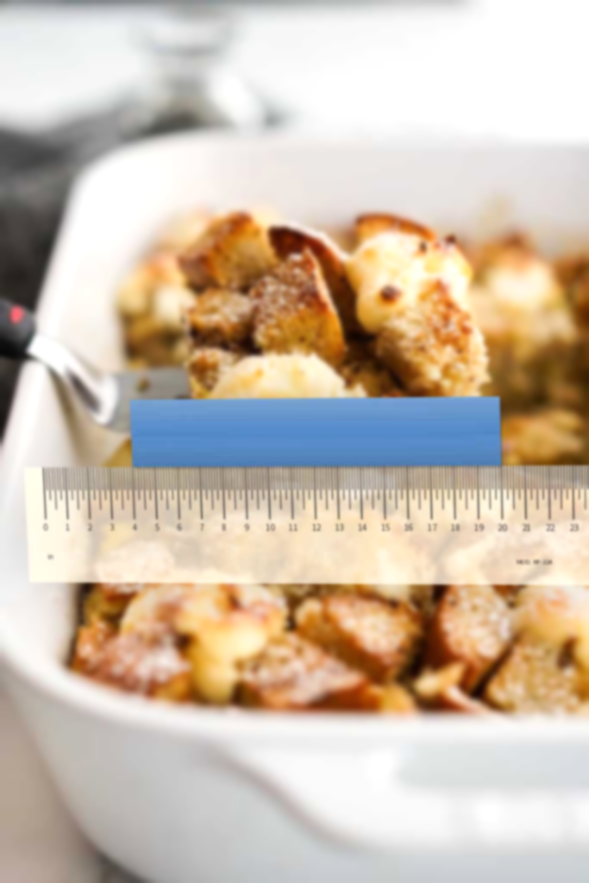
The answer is 16 in
